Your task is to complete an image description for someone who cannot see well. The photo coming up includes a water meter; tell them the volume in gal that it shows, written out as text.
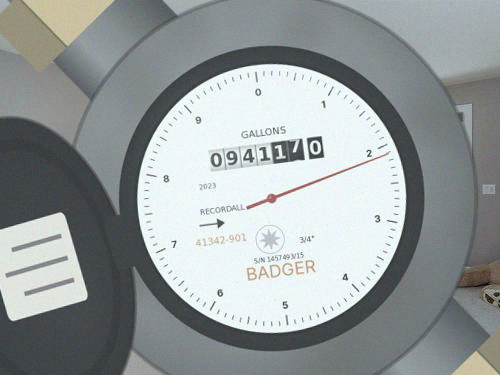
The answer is 941172.1 gal
